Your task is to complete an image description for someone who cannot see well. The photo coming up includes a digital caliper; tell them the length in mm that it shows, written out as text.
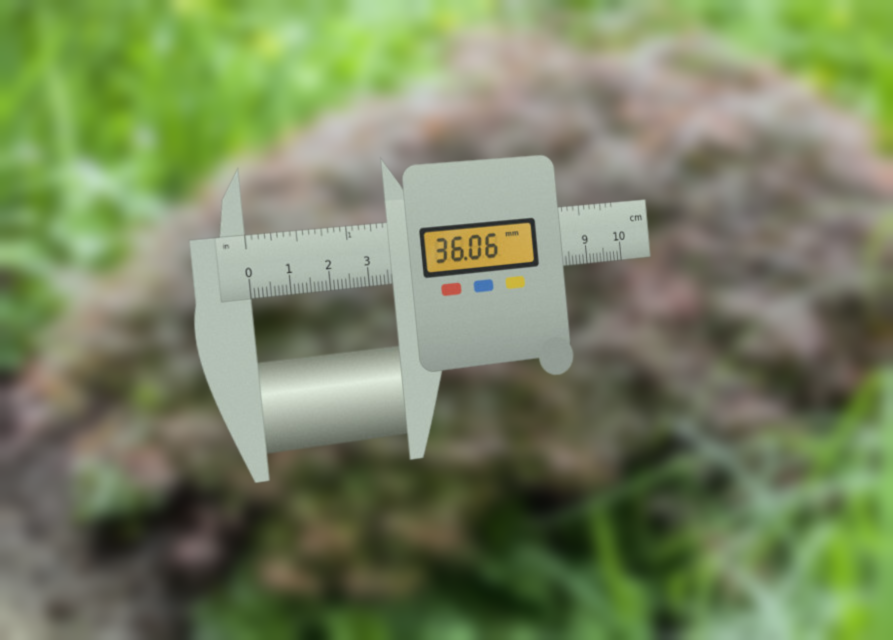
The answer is 36.06 mm
